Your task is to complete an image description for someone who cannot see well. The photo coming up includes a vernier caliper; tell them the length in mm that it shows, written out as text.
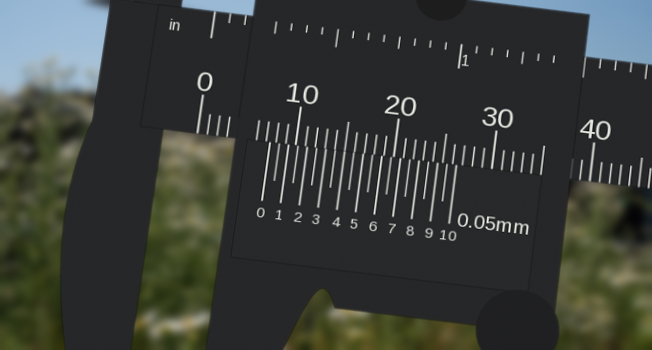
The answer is 7.4 mm
